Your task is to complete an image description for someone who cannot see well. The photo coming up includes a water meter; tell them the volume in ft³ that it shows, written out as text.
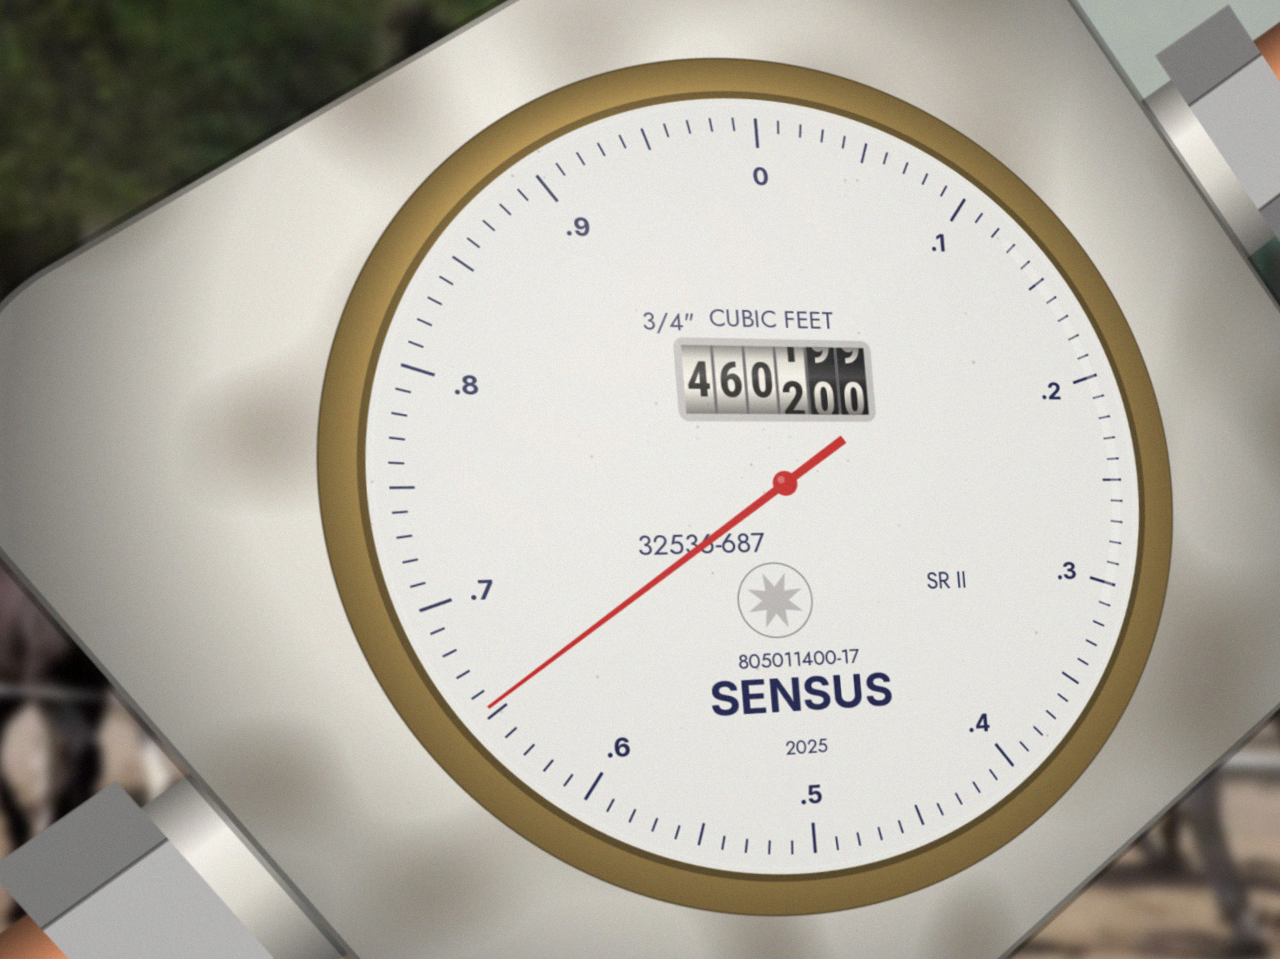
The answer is 460199.65 ft³
